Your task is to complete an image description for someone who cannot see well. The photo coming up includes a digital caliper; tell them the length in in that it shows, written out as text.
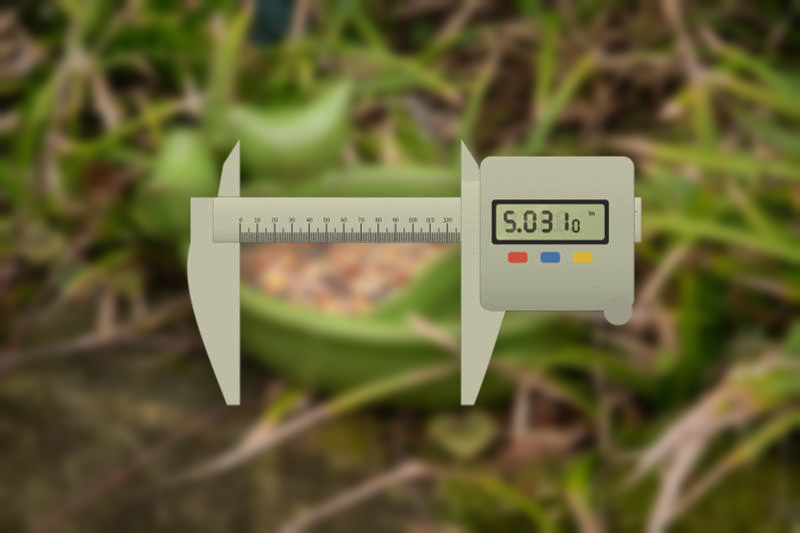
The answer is 5.0310 in
